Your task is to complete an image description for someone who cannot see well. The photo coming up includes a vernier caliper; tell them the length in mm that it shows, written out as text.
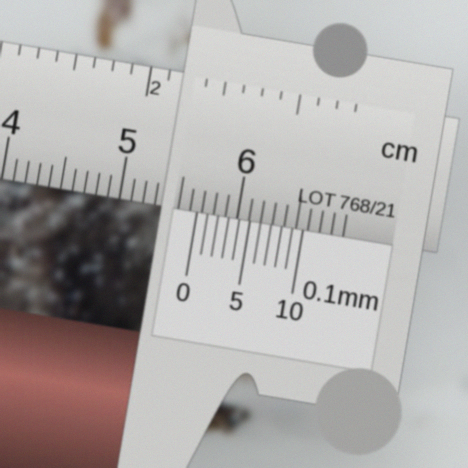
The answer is 56.6 mm
